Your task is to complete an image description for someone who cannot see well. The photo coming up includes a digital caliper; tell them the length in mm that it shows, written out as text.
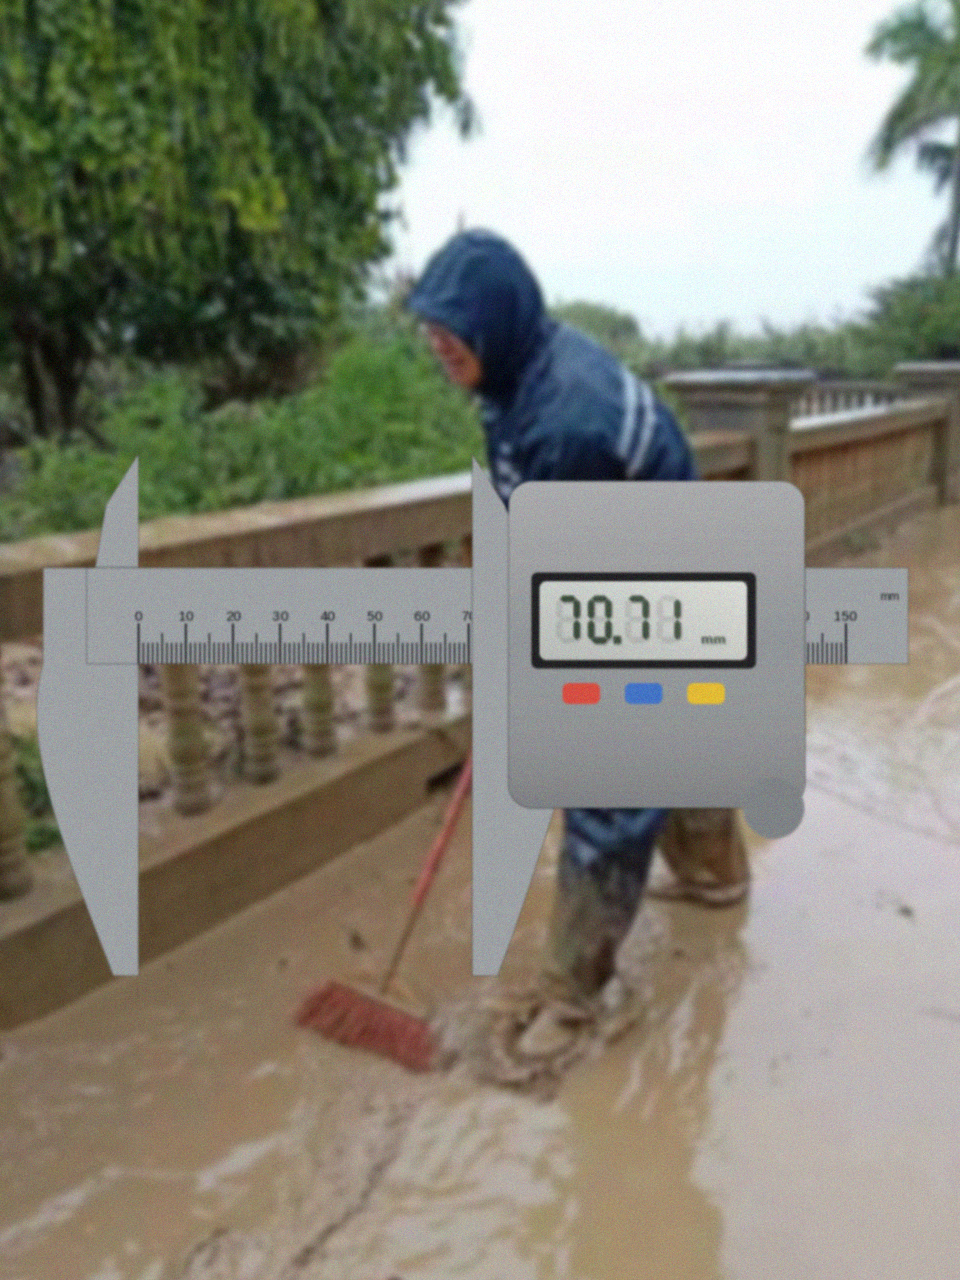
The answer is 70.71 mm
